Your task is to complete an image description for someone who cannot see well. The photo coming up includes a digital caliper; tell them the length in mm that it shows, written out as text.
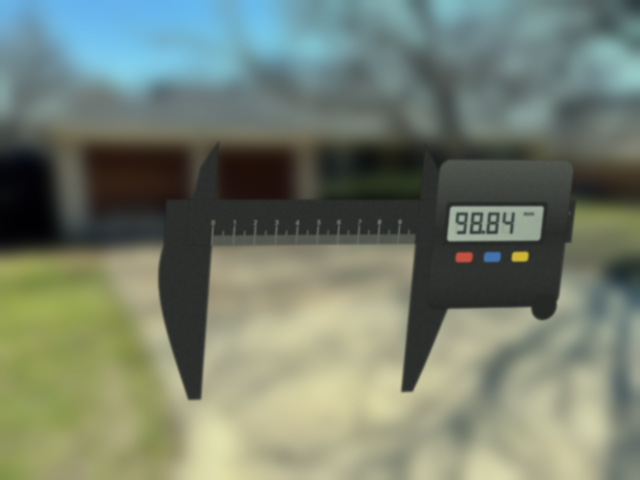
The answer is 98.84 mm
